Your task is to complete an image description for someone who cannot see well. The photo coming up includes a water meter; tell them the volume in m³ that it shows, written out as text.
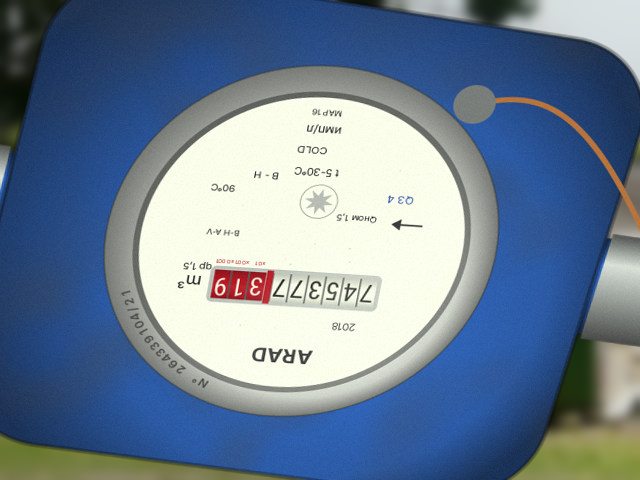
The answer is 745377.319 m³
